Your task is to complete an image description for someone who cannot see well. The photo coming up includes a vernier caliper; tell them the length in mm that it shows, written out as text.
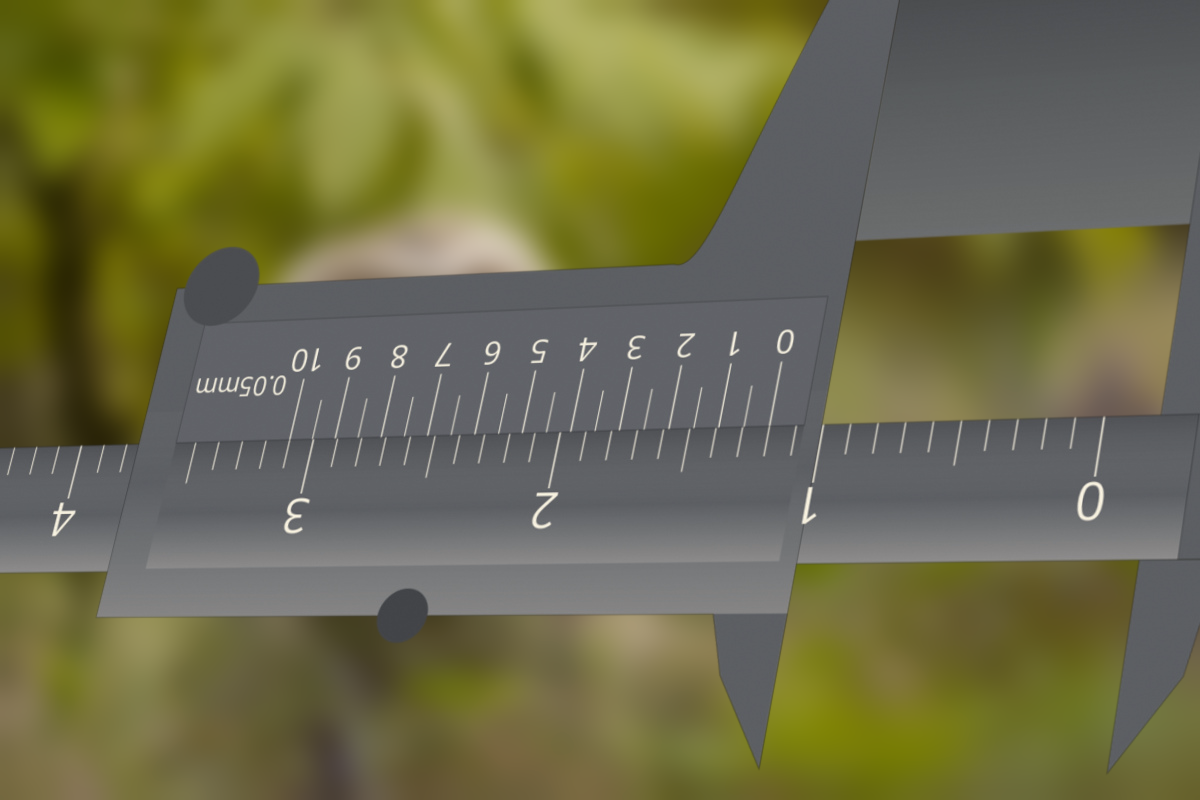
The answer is 12.0 mm
